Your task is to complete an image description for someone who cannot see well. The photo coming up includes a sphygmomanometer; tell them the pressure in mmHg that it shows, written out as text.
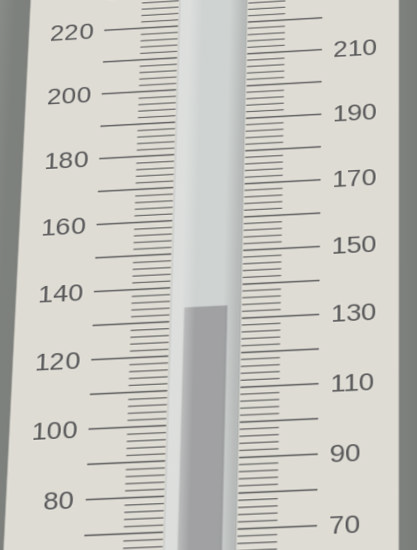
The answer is 134 mmHg
